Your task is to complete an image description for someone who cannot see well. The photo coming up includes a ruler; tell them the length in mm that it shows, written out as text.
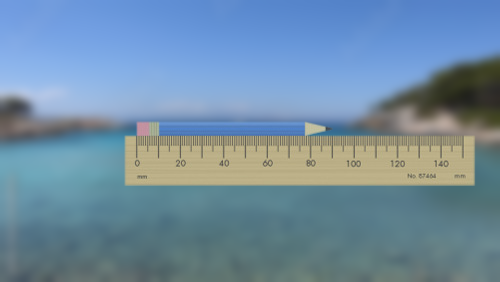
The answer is 90 mm
